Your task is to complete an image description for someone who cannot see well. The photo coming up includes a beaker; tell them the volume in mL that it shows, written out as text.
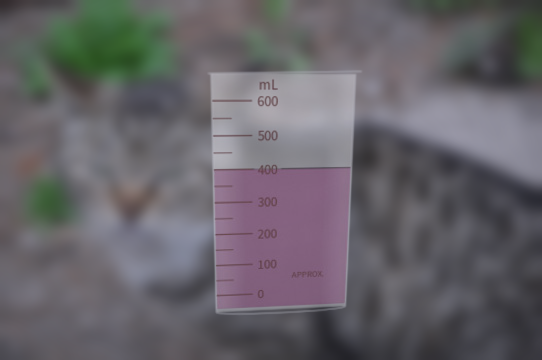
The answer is 400 mL
